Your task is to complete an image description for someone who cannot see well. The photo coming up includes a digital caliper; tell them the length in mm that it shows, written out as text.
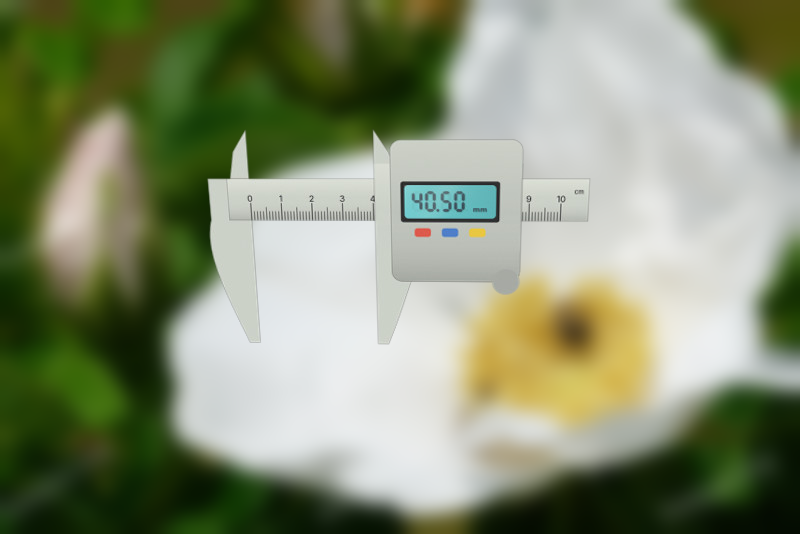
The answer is 40.50 mm
